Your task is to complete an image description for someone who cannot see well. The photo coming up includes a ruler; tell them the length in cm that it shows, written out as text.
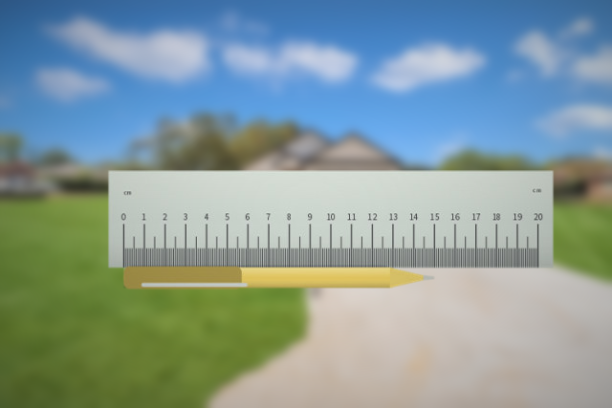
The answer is 15 cm
